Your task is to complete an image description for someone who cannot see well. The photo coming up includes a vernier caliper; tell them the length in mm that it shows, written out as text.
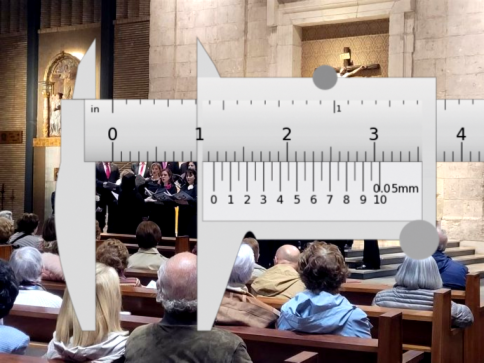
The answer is 11.6 mm
